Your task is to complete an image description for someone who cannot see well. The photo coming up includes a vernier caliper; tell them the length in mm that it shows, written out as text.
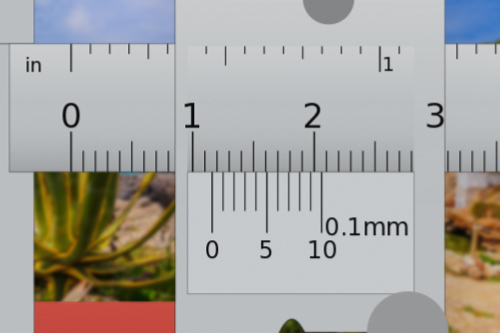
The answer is 11.6 mm
